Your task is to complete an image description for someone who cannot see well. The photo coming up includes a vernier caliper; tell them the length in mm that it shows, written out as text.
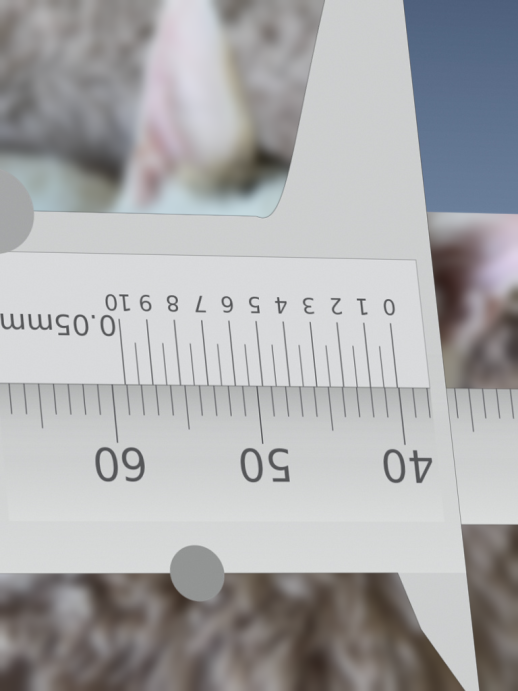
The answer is 40.1 mm
